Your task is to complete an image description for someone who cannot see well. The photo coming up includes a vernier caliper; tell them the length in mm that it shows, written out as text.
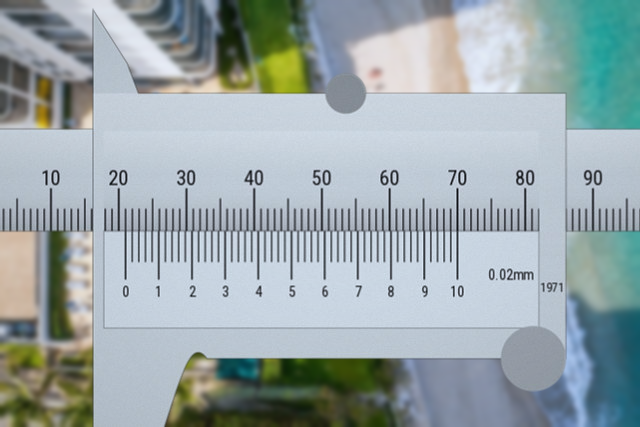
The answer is 21.0 mm
